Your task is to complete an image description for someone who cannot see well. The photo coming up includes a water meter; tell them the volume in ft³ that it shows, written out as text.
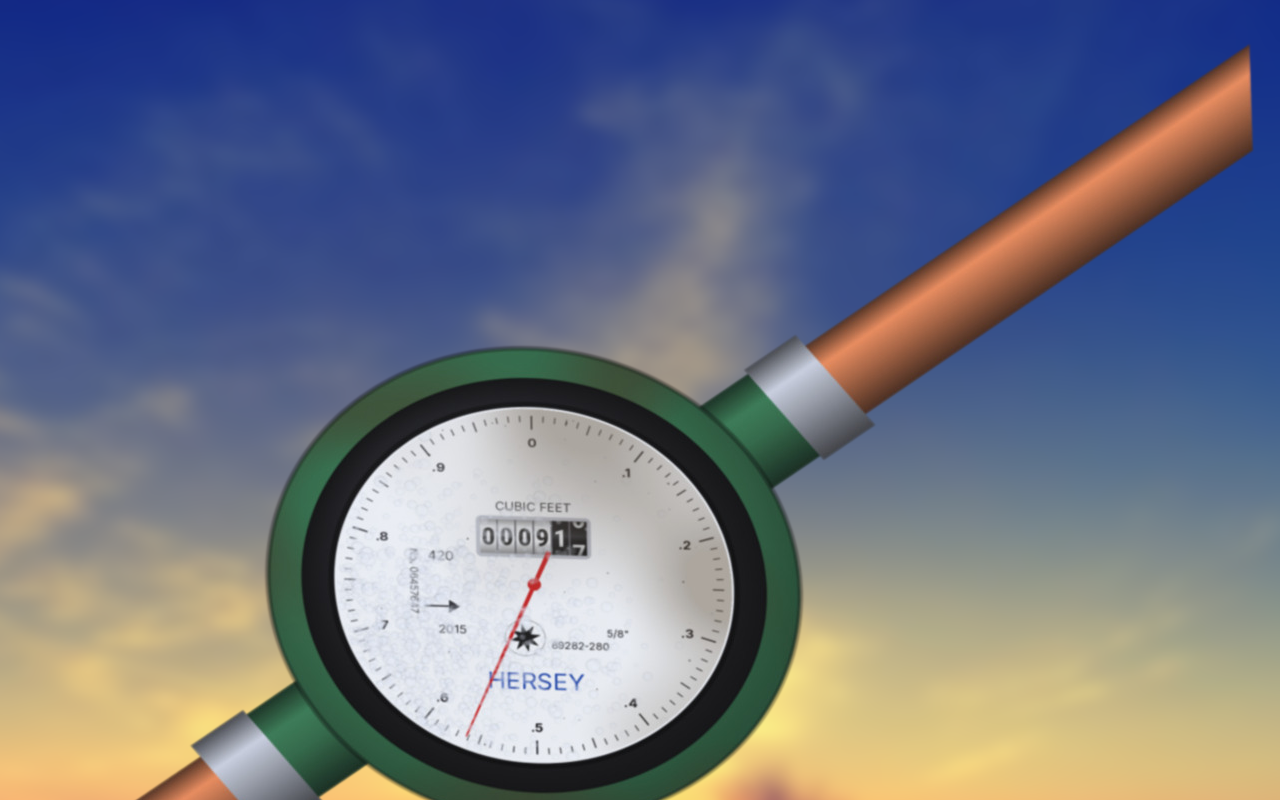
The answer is 916.56 ft³
